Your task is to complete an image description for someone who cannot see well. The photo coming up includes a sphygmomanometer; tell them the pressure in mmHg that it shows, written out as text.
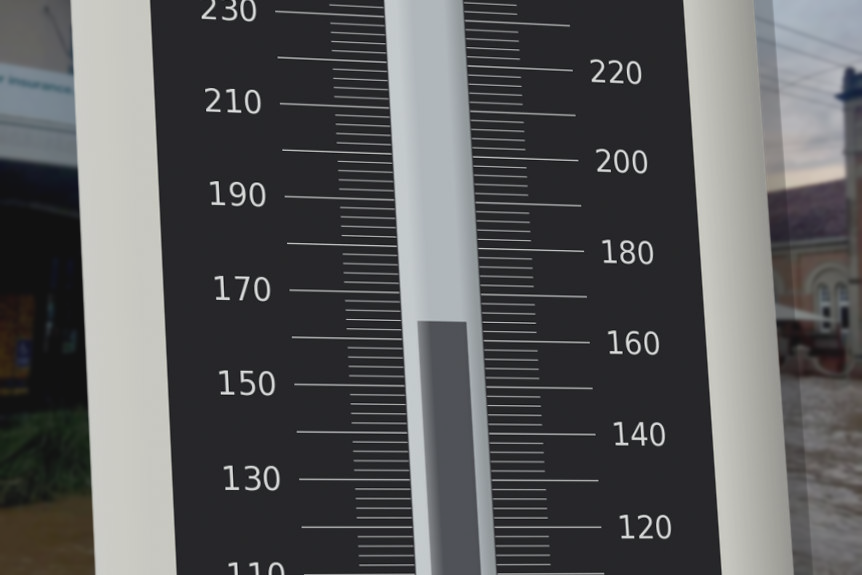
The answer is 164 mmHg
